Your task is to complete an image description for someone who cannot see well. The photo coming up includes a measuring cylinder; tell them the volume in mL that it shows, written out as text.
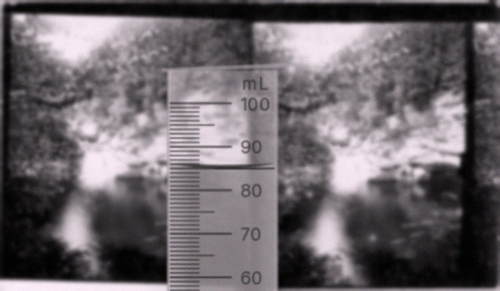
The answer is 85 mL
